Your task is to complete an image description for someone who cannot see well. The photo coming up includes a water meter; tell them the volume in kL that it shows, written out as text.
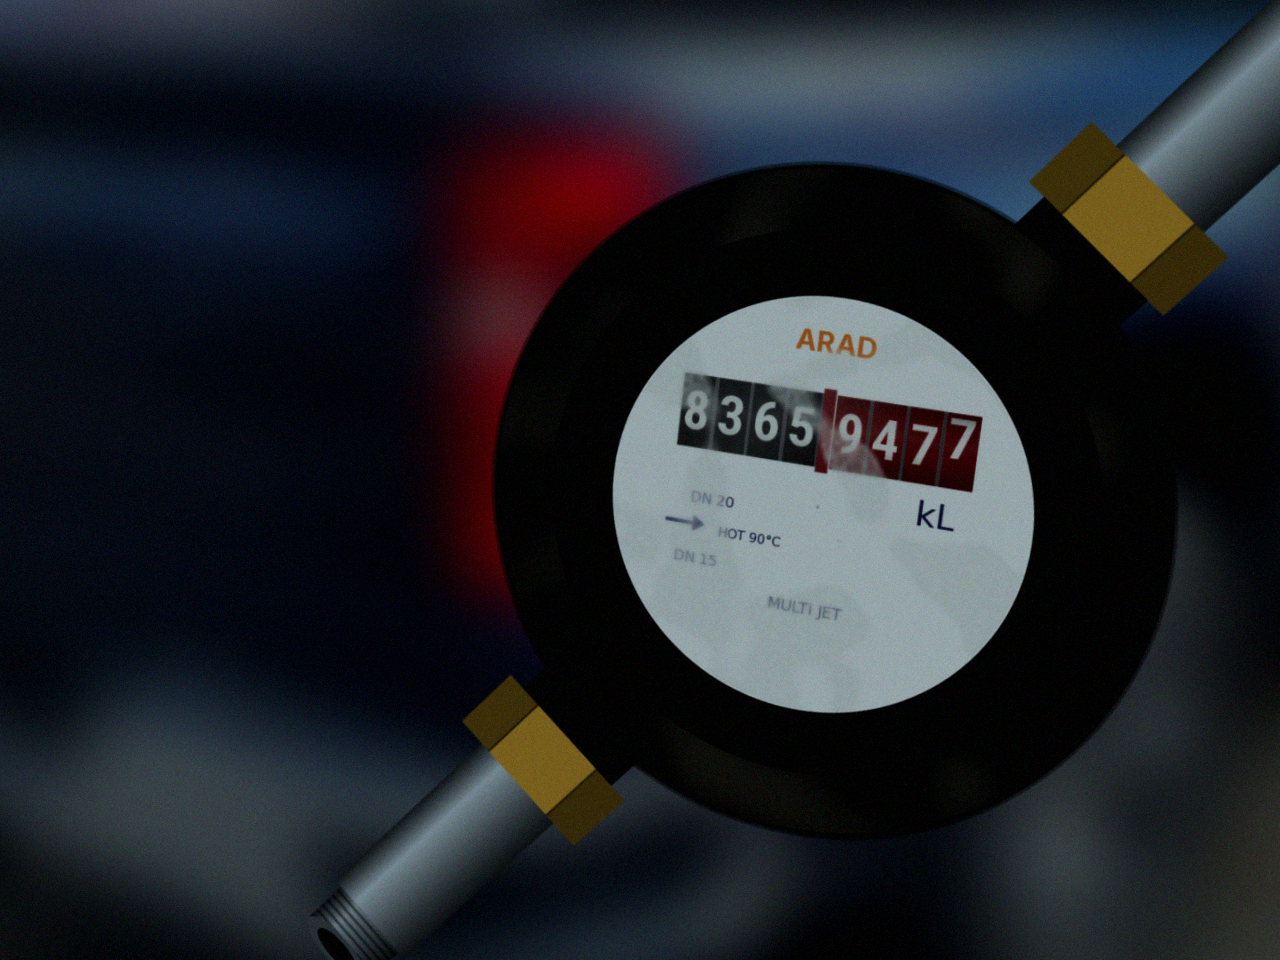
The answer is 8365.9477 kL
